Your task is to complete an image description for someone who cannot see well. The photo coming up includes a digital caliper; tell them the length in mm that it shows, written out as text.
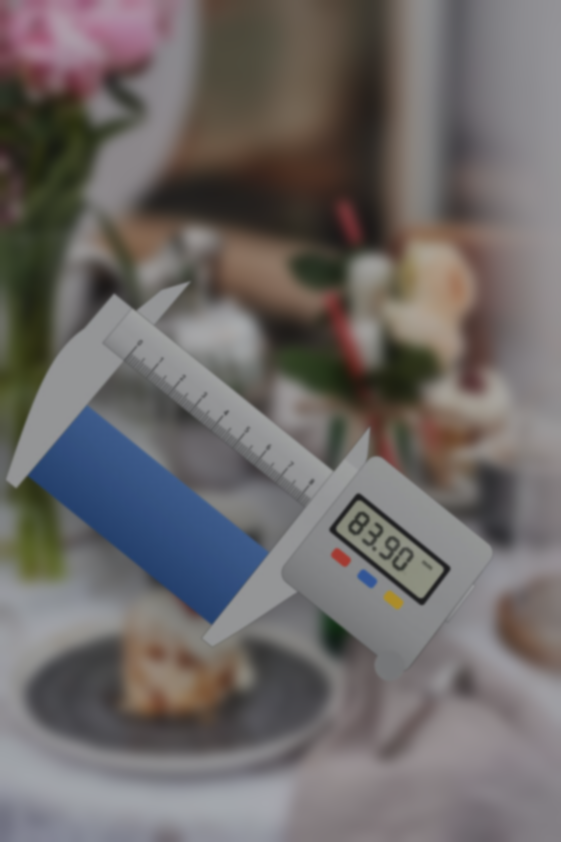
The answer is 83.90 mm
